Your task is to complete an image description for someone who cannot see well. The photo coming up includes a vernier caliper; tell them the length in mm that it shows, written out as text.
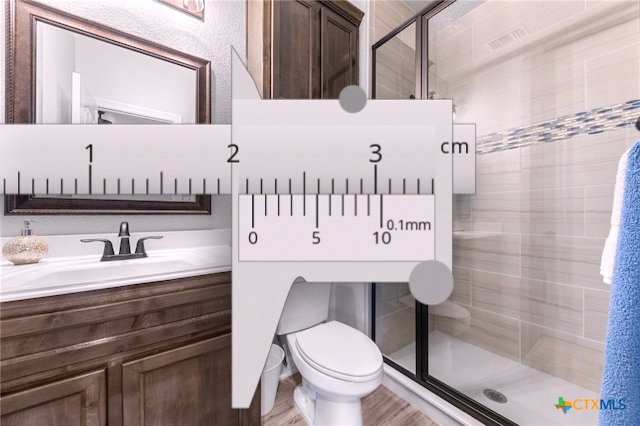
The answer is 21.4 mm
